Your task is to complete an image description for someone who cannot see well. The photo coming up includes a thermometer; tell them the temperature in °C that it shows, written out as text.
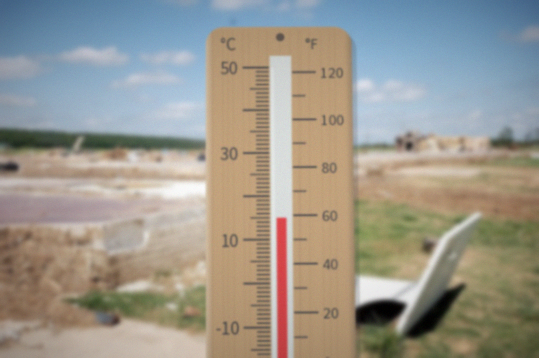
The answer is 15 °C
